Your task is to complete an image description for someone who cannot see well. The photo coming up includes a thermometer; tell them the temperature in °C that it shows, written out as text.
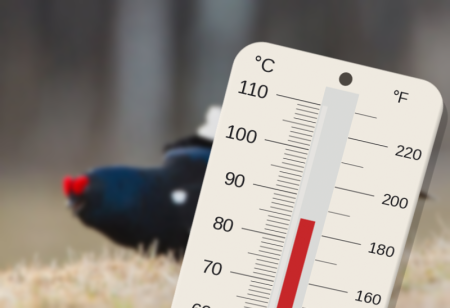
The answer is 85 °C
